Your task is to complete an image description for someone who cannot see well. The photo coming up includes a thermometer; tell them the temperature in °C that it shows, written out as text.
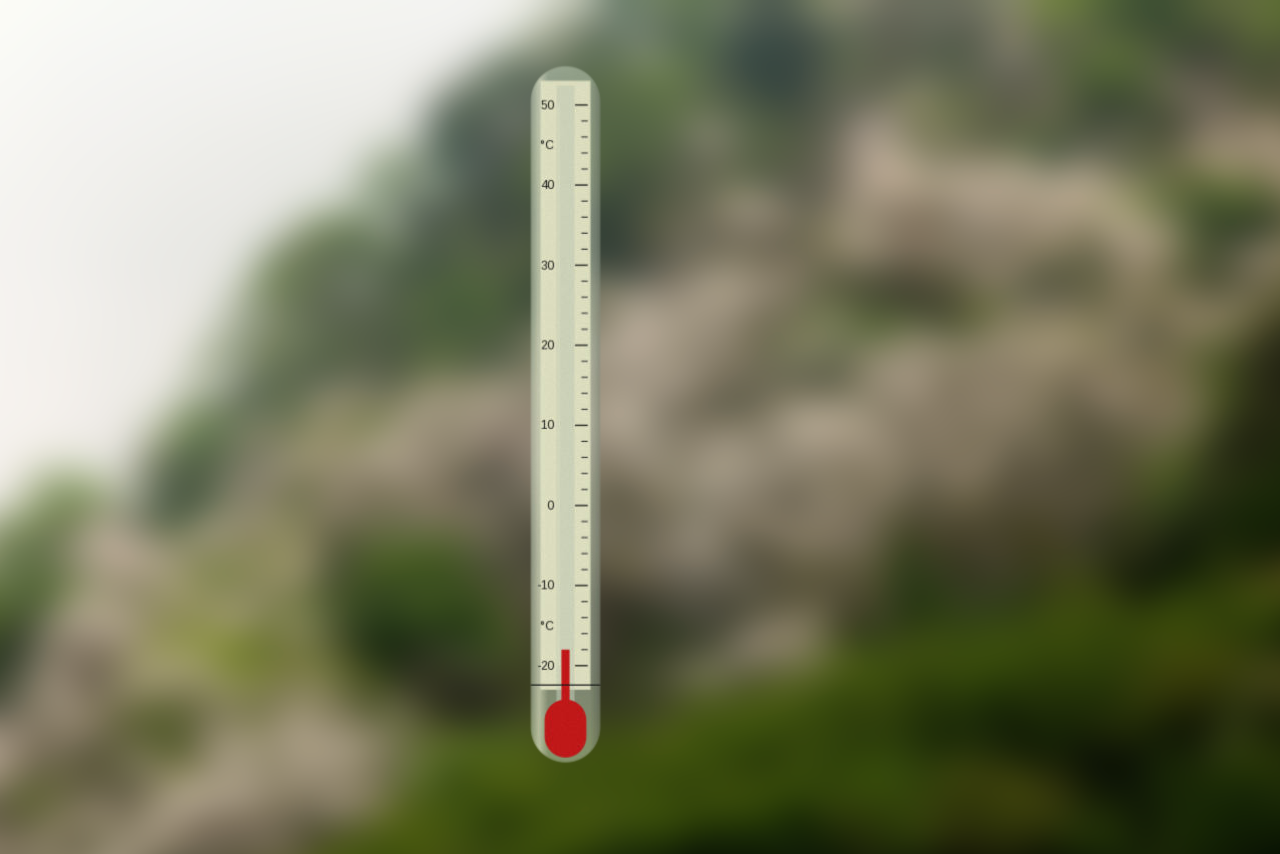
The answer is -18 °C
